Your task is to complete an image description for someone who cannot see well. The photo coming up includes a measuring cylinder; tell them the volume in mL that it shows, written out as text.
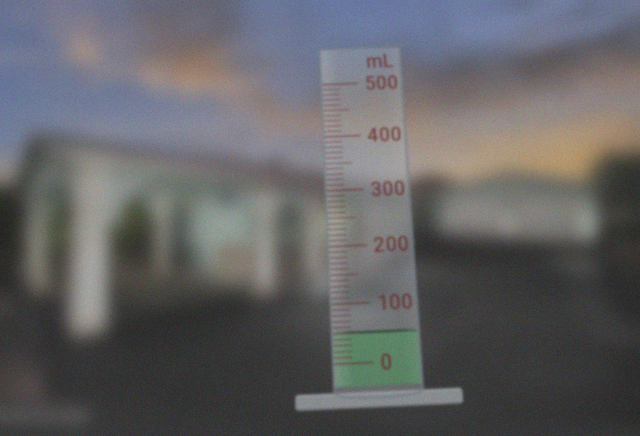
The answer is 50 mL
